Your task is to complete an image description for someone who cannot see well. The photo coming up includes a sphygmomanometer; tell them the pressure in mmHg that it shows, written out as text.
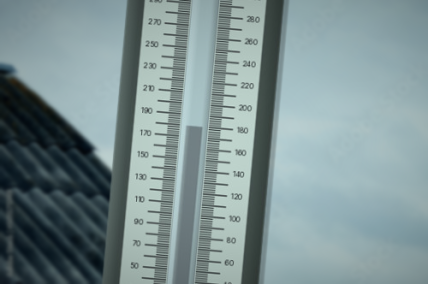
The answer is 180 mmHg
